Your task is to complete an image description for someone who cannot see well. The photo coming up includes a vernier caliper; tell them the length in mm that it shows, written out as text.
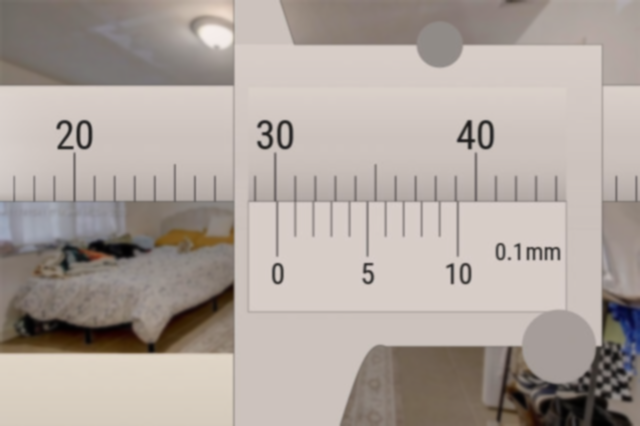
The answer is 30.1 mm
